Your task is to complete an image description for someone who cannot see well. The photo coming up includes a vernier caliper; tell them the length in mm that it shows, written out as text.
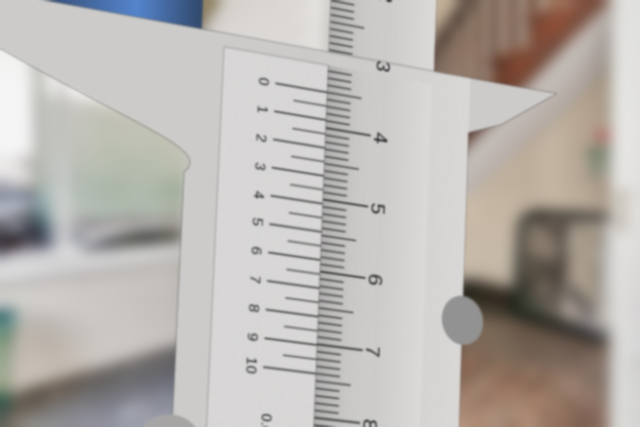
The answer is 35.0 mm
